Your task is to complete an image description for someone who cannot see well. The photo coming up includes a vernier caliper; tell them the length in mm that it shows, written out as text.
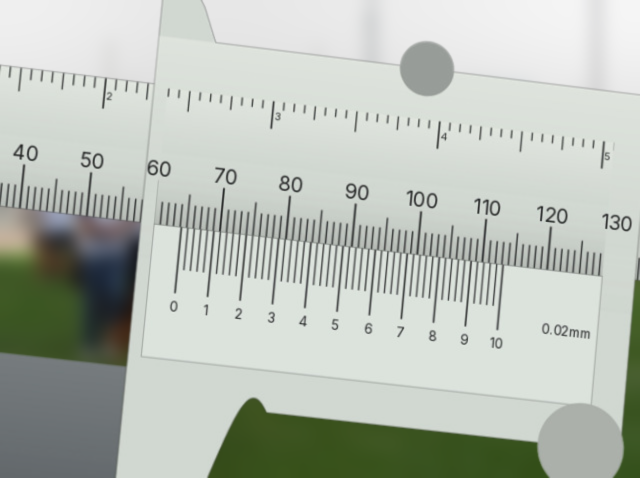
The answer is 64.2 mm
